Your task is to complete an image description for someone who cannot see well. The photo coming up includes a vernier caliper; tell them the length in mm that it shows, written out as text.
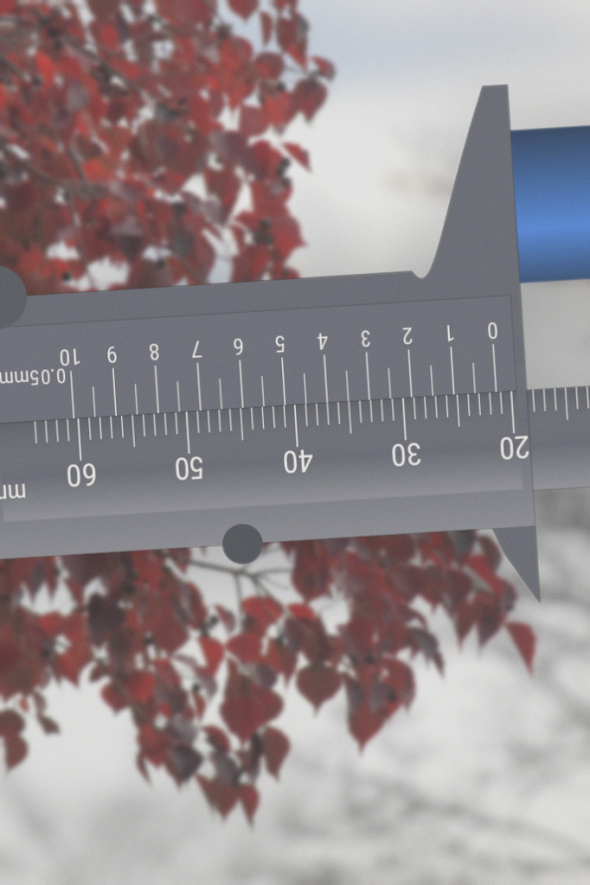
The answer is 21.4 mm
